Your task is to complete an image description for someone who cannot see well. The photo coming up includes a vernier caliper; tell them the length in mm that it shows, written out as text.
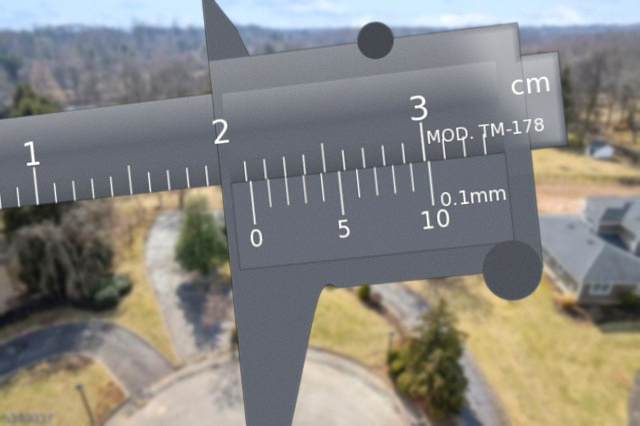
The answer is 21.2 mm
